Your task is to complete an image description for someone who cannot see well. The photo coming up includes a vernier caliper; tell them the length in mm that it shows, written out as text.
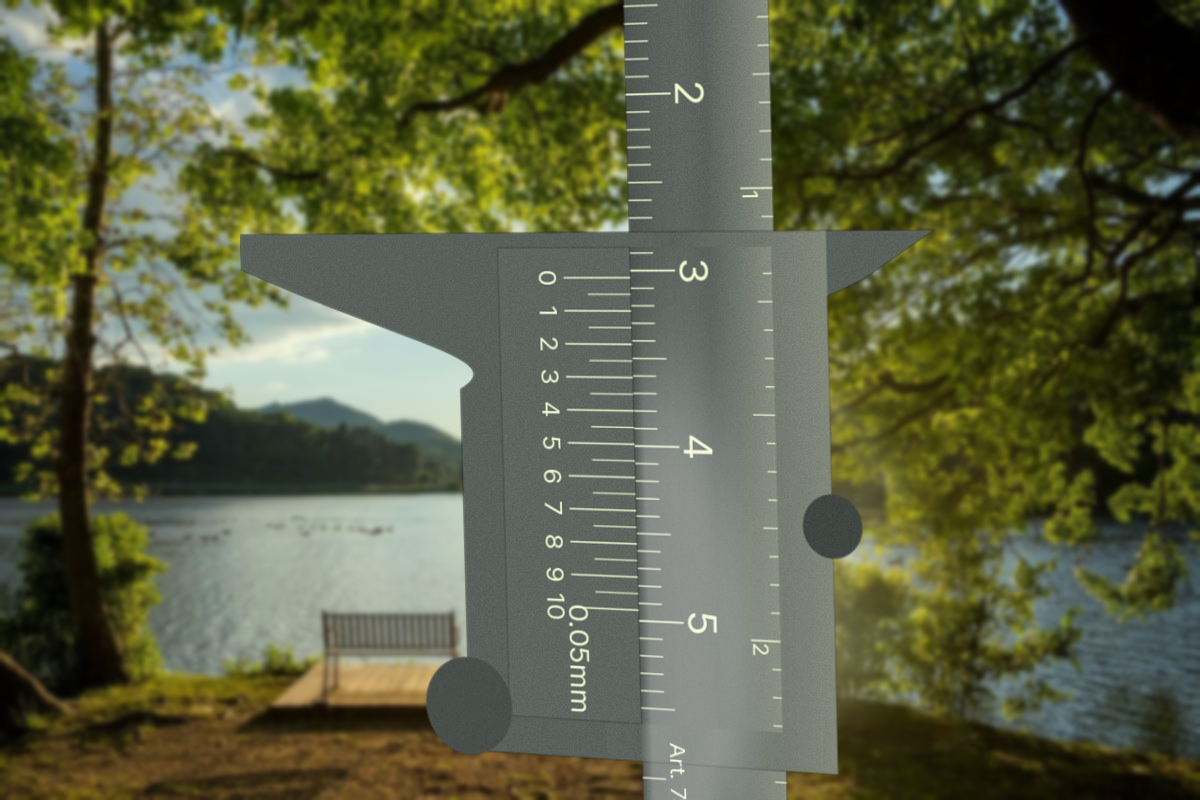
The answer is 30.4 mm
